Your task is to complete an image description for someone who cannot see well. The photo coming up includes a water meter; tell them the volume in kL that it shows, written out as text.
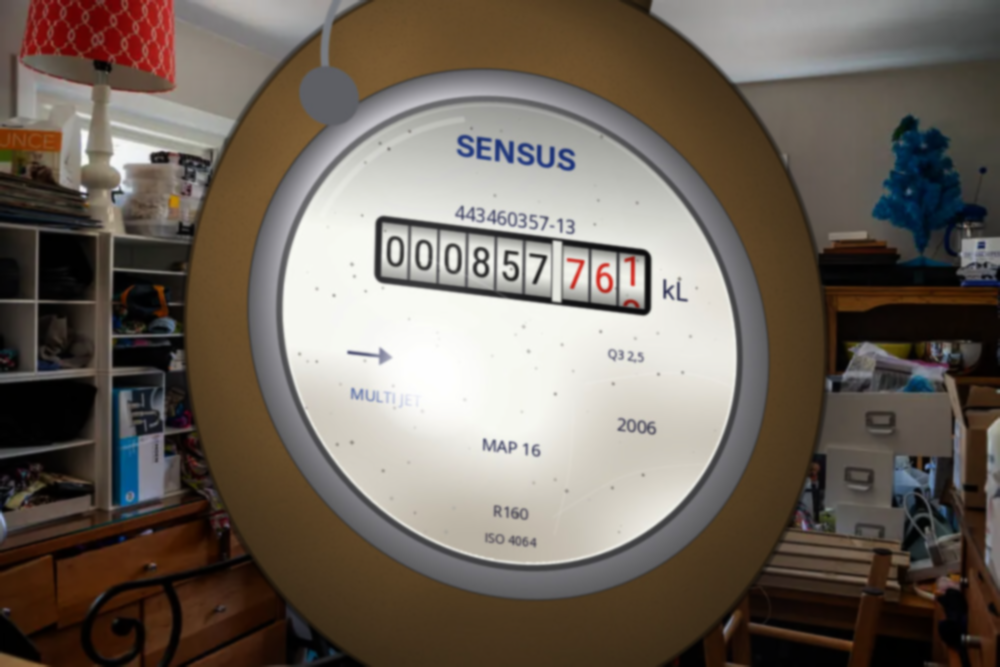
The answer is 857.761 kL
